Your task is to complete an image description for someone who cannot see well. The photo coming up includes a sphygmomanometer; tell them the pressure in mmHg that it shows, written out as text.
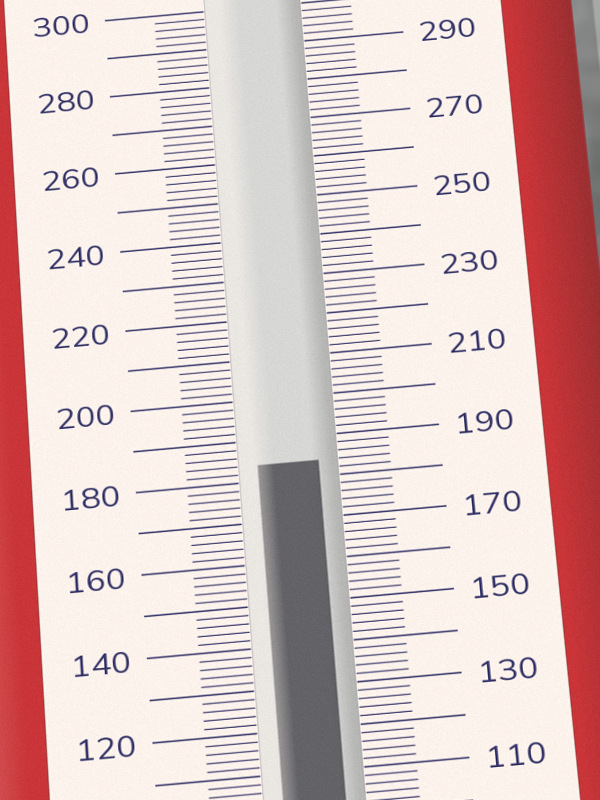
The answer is 184 mmHg
